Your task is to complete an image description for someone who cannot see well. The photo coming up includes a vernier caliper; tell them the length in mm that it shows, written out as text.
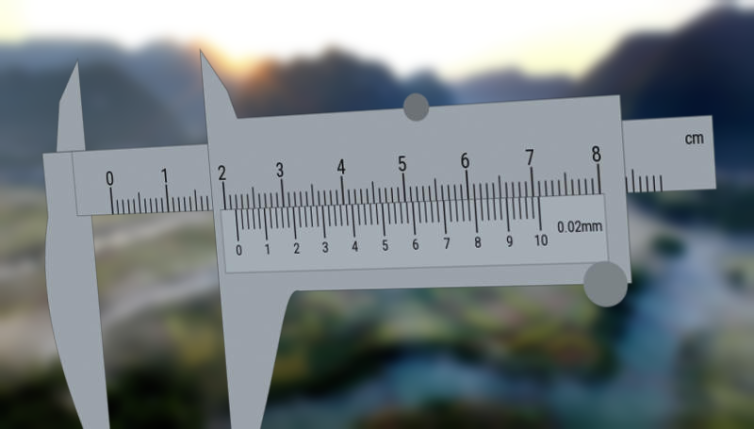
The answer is 21.8 mm
